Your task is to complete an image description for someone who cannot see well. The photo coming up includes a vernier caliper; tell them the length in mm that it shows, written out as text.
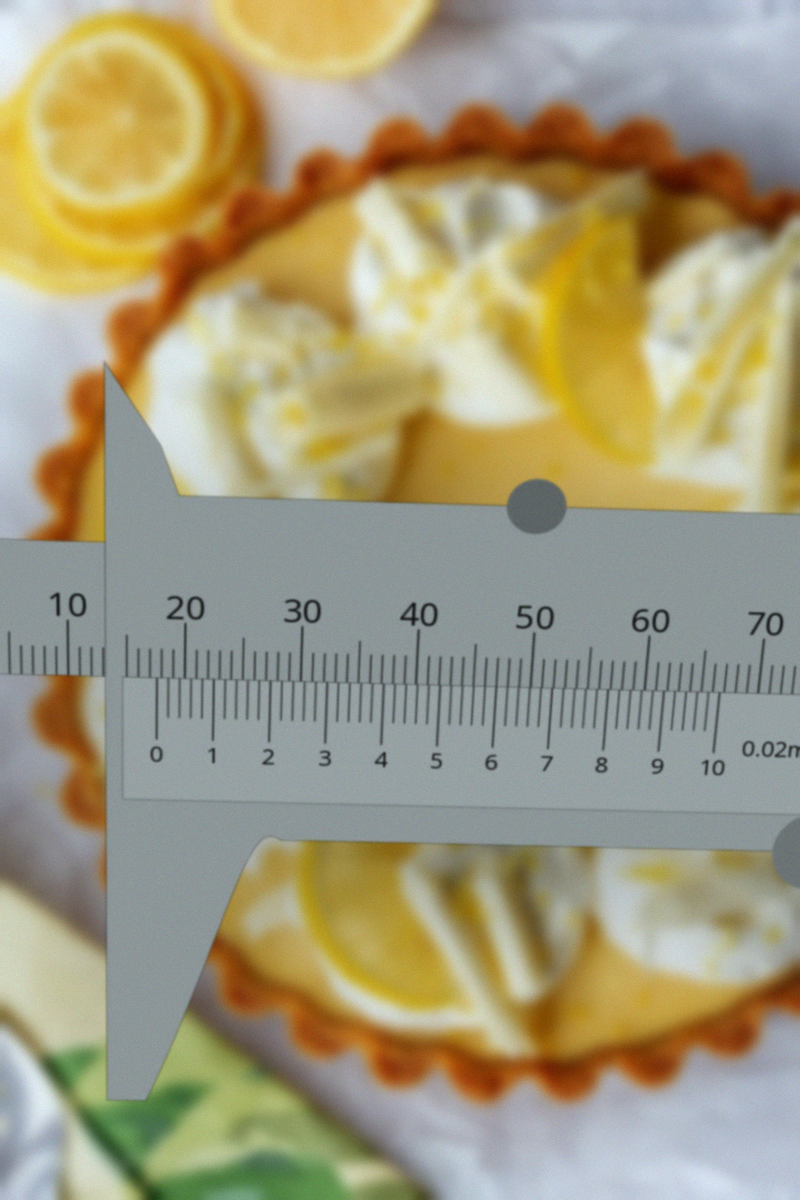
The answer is 17.6 mm
